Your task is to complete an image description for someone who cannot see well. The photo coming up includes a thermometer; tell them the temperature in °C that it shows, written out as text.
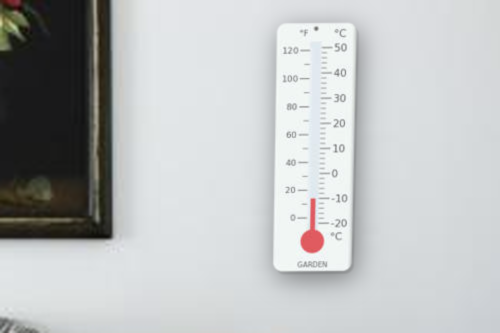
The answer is -10 °C
